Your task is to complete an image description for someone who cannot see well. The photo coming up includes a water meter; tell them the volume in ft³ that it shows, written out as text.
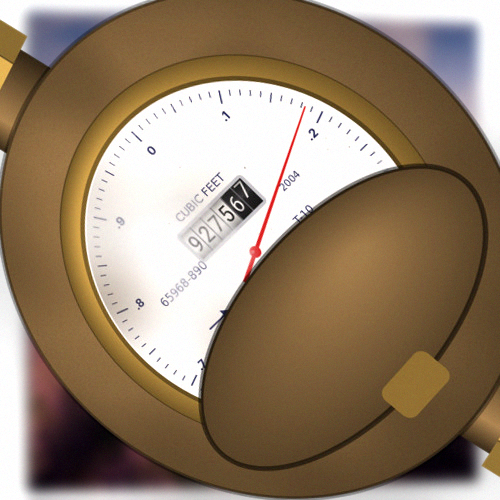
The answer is 927567.18 ft³
